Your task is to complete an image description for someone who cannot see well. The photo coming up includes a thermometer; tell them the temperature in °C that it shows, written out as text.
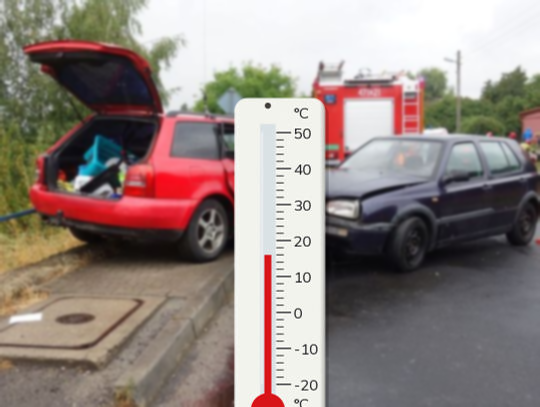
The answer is 16 °C
